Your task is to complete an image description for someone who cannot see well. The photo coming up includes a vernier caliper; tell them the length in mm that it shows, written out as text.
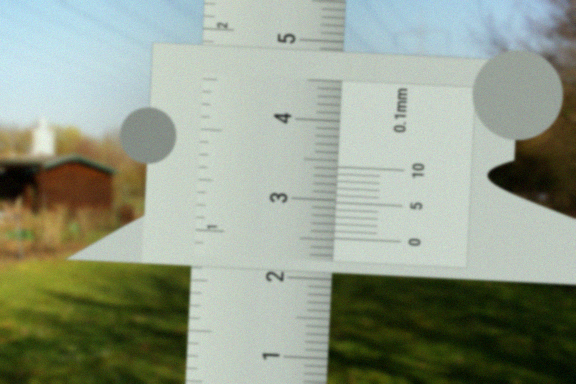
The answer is 25.2 mm
